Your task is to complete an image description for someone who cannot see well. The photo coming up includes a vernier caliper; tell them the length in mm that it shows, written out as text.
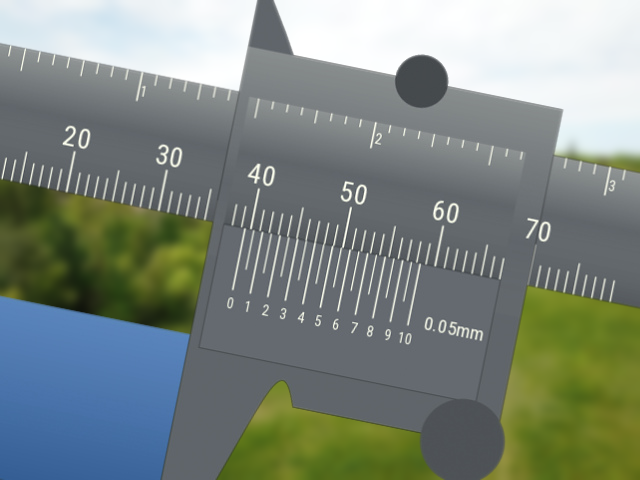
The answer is 39.4 mm
